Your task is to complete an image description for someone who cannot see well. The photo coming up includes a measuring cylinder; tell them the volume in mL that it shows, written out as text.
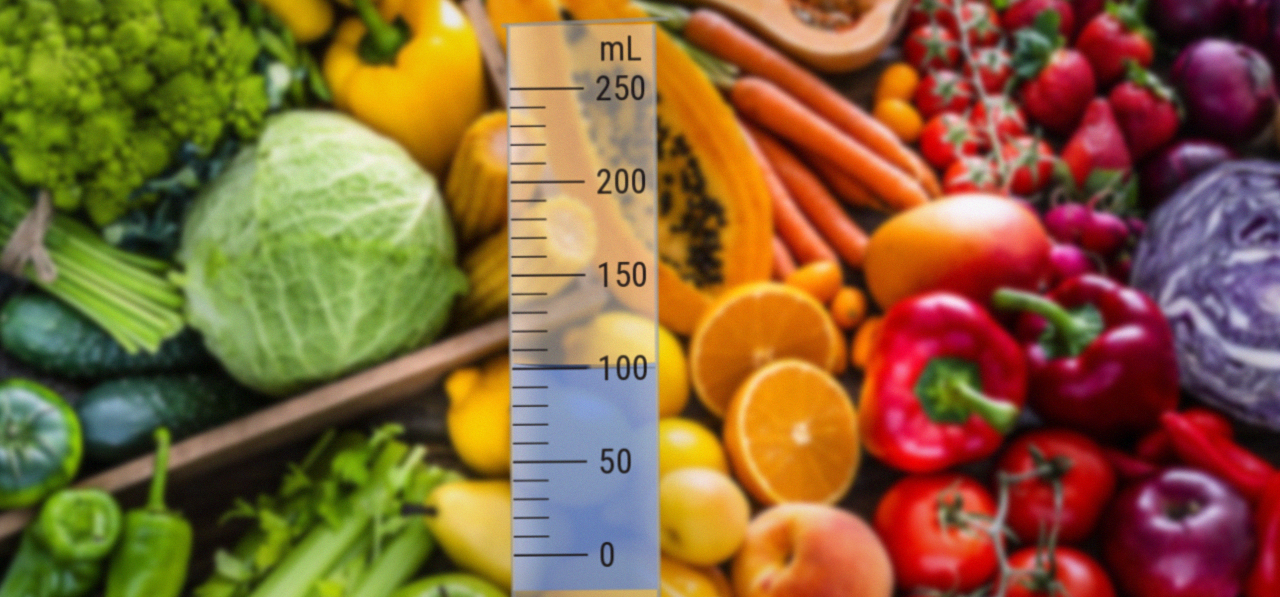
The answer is 100 mL
